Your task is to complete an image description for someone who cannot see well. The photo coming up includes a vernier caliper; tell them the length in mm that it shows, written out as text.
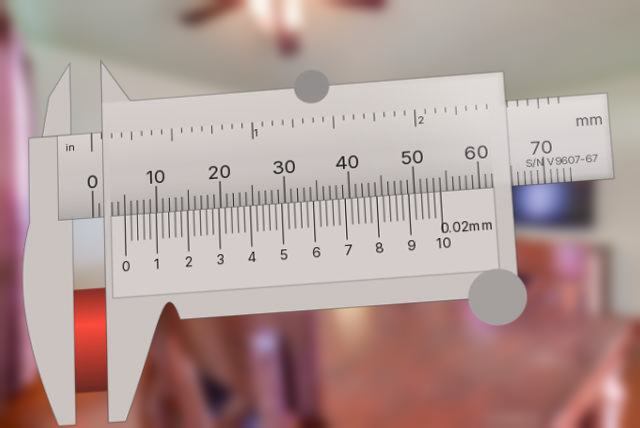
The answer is 5.0 mm
